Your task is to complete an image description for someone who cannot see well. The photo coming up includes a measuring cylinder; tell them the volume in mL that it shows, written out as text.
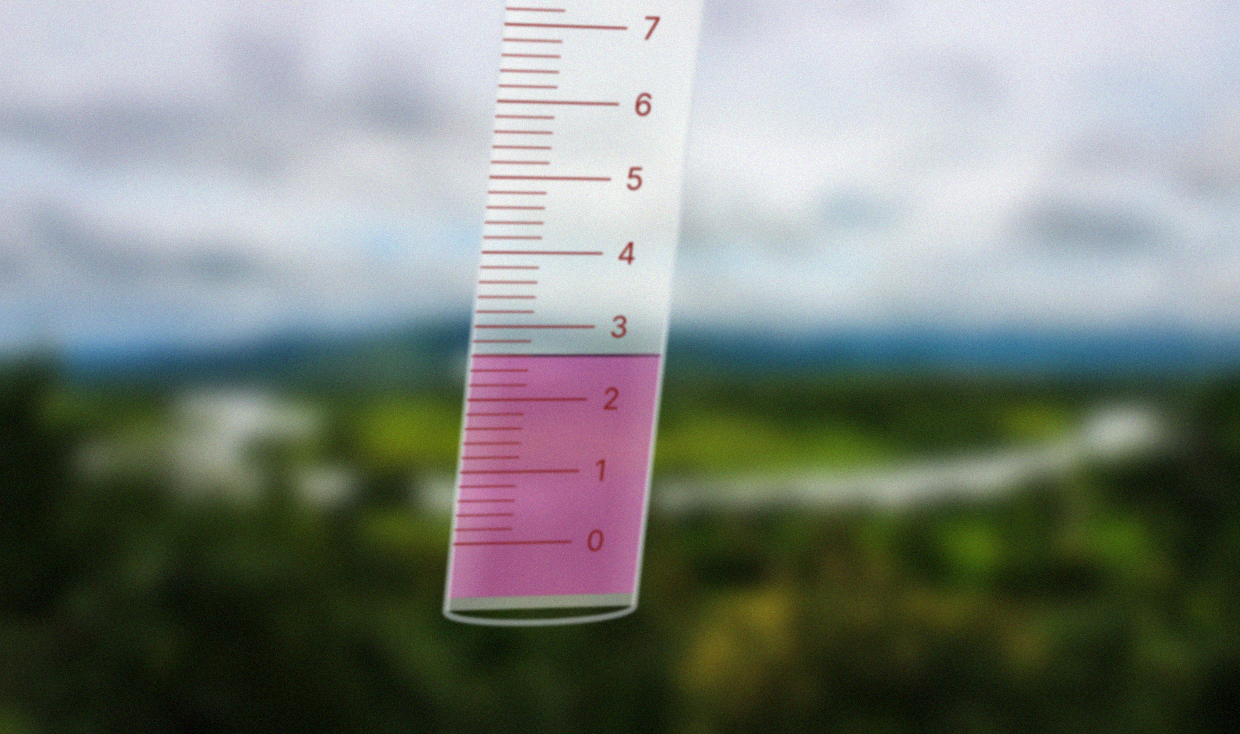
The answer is 2.6 mL
